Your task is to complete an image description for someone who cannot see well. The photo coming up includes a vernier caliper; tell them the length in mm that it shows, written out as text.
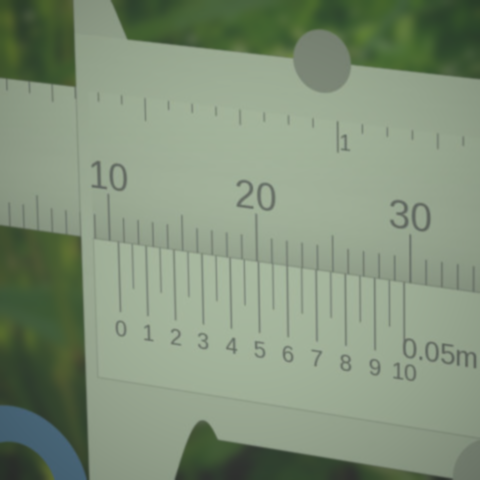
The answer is 10.6 mm
